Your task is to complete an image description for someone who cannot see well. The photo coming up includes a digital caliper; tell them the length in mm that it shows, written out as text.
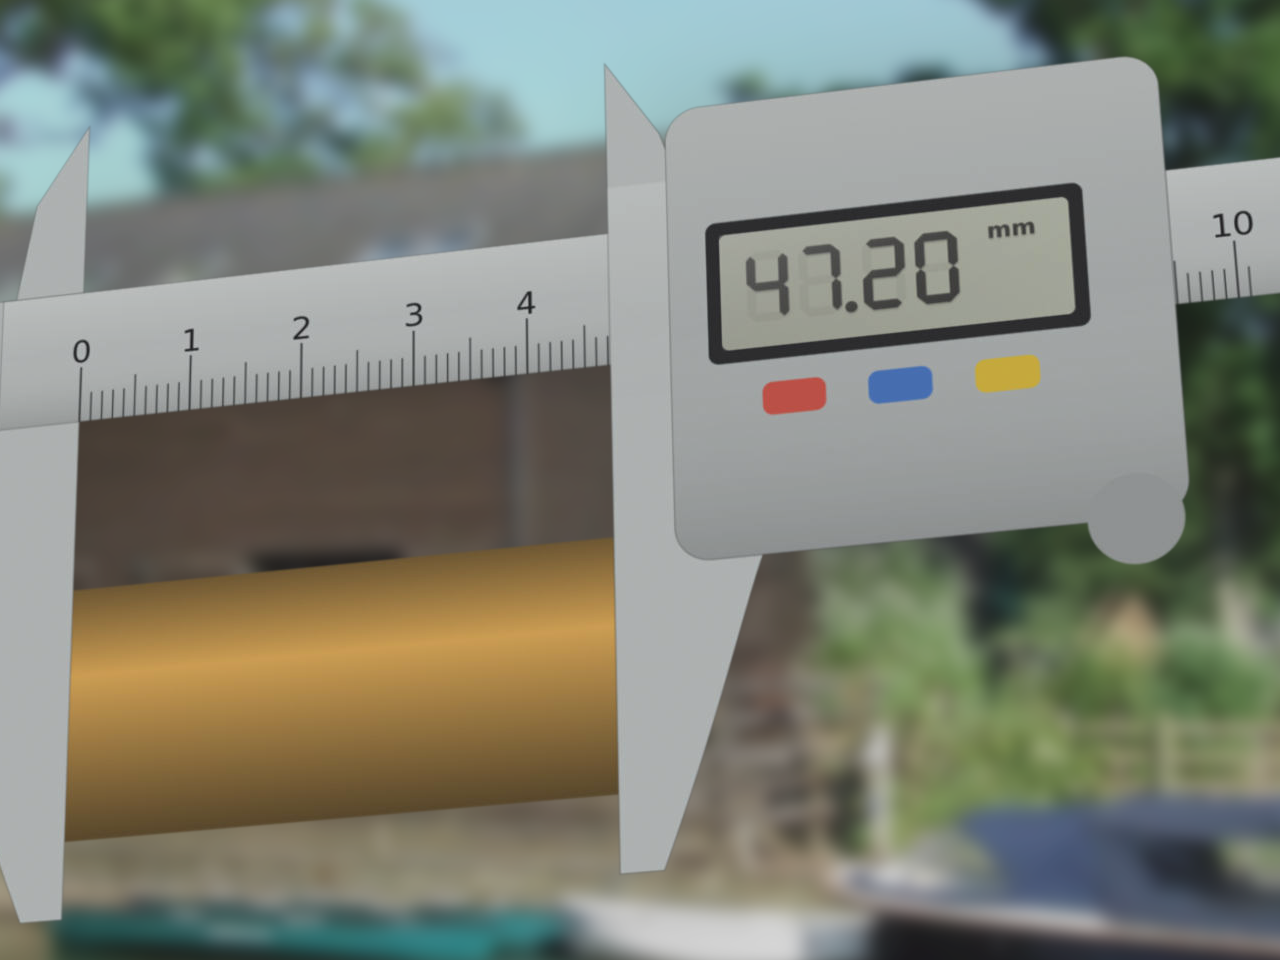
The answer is 47.20 mm
